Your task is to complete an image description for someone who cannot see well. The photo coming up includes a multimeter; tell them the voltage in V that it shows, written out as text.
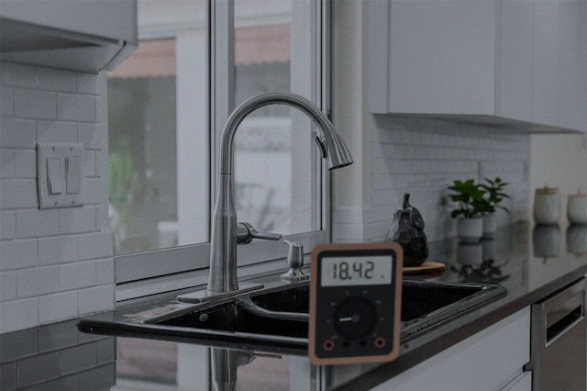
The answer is 18.42 V
